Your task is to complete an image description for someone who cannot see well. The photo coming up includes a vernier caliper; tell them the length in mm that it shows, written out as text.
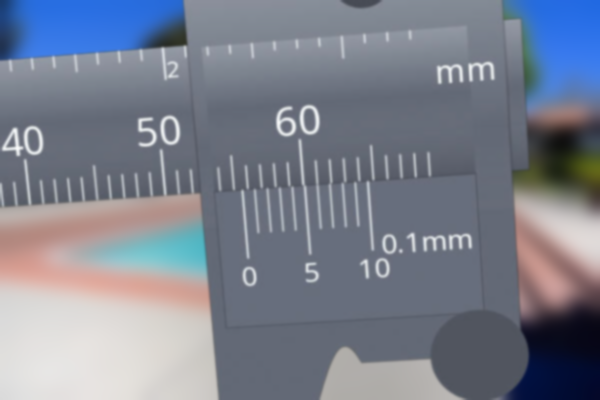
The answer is 55.6 mm
